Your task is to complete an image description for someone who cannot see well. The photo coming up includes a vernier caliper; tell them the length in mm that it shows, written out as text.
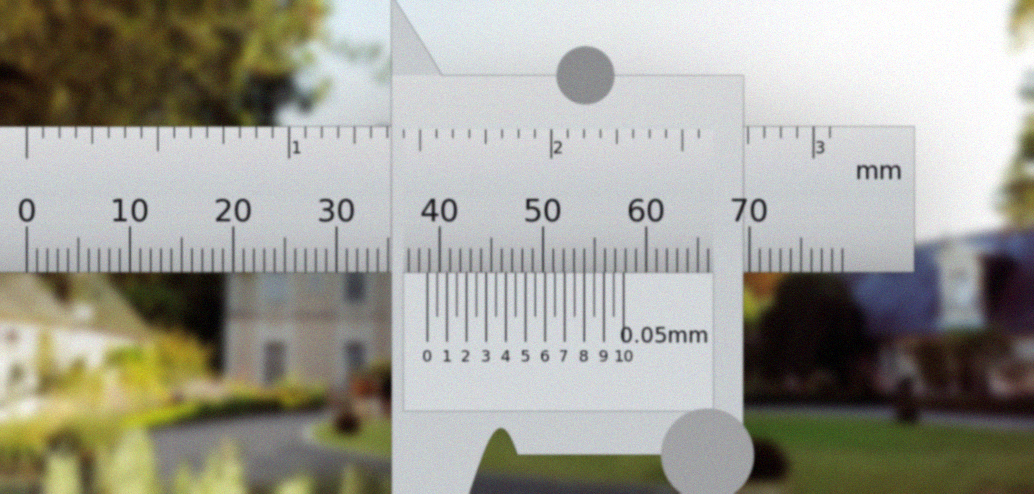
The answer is 38.8 mm
